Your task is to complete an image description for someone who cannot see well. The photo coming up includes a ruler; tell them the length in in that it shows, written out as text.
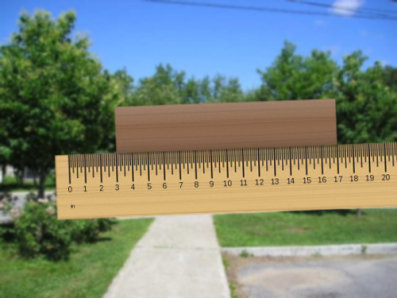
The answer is 14 in
